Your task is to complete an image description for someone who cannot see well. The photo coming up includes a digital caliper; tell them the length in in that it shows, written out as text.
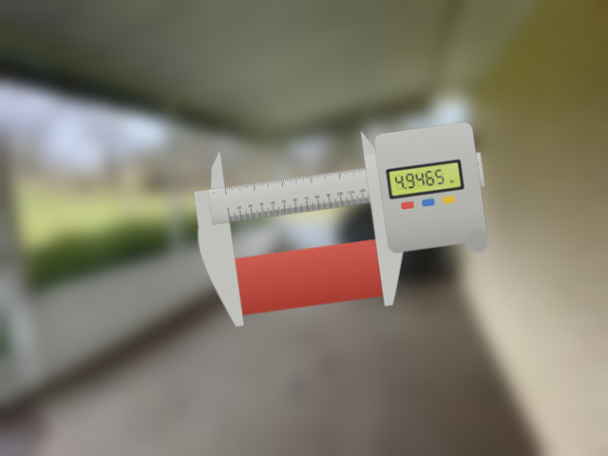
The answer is 4.9465 in
